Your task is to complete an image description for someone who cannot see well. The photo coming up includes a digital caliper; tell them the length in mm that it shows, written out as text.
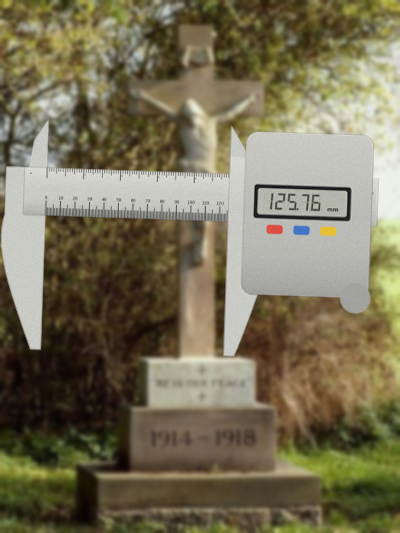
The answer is 125.76 mm
